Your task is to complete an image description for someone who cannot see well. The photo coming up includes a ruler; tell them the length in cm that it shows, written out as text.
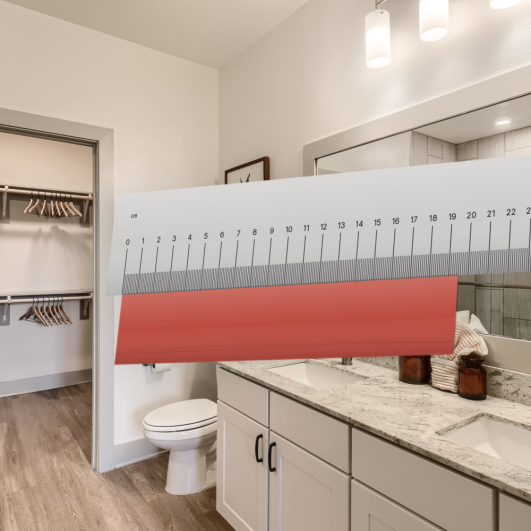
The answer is 19.5 cm
